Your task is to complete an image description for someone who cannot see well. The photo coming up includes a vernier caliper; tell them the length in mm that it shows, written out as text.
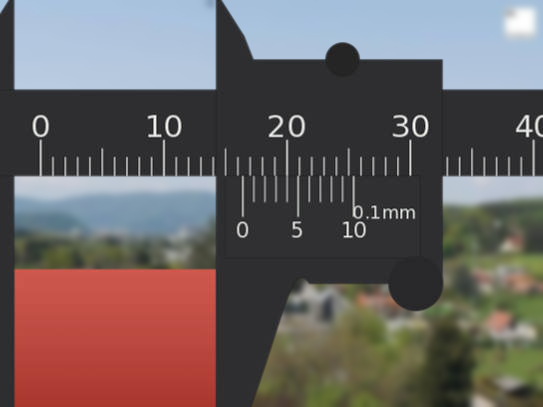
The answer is 16.4 mm
